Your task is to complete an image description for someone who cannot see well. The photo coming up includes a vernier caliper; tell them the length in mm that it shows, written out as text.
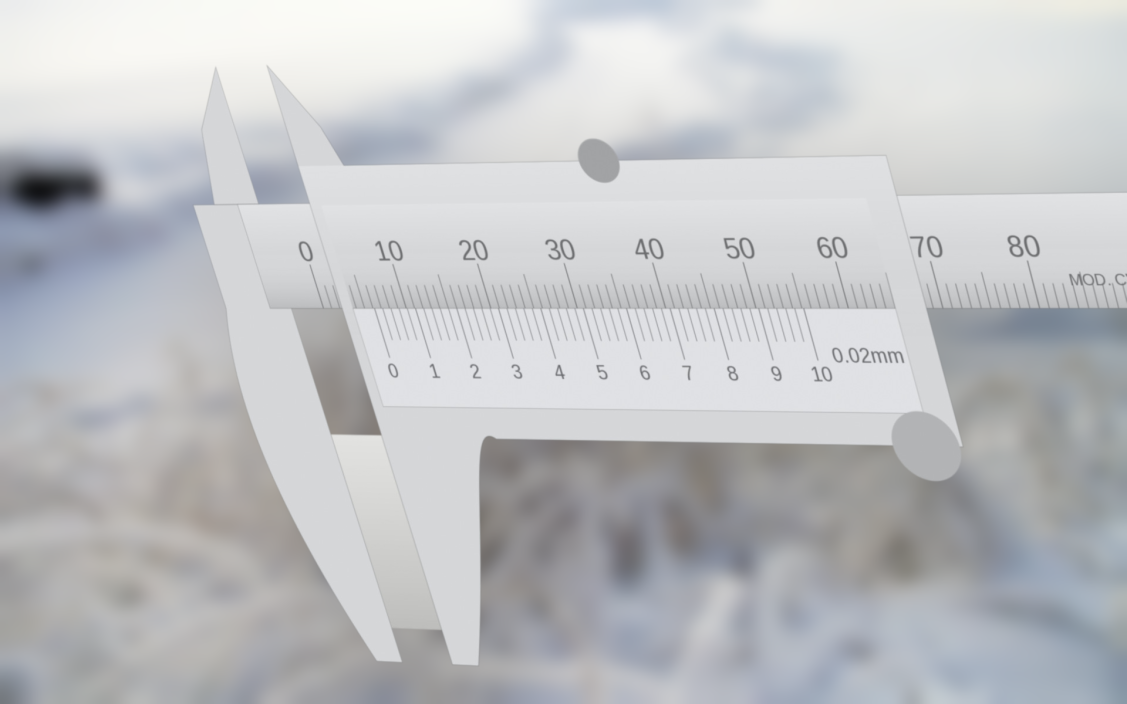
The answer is 6.2 mm
